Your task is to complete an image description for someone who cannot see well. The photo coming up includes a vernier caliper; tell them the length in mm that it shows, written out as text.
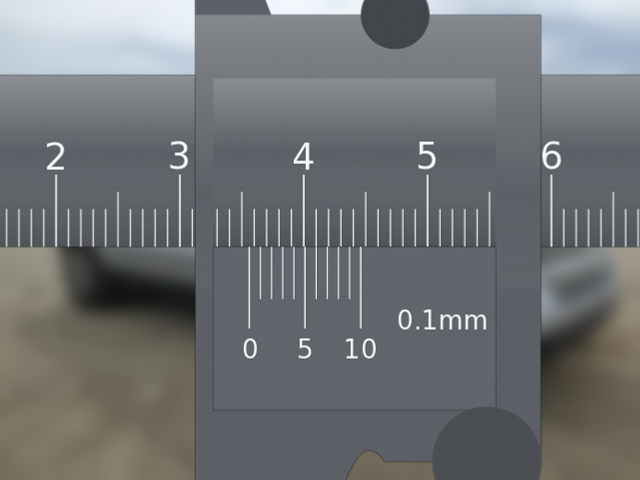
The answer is 35.6 mm
